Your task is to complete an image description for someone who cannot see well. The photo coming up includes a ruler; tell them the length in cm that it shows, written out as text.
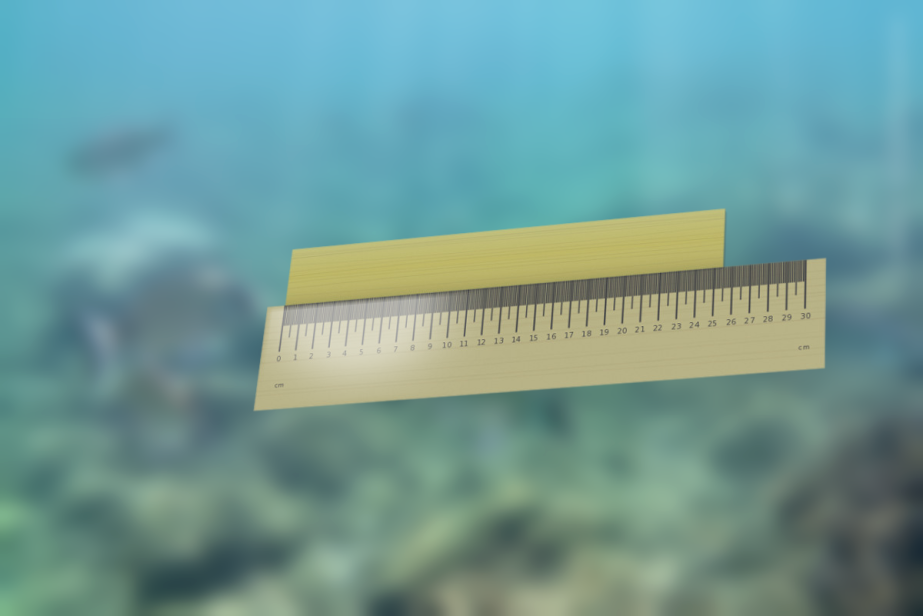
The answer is 25.5 cm
